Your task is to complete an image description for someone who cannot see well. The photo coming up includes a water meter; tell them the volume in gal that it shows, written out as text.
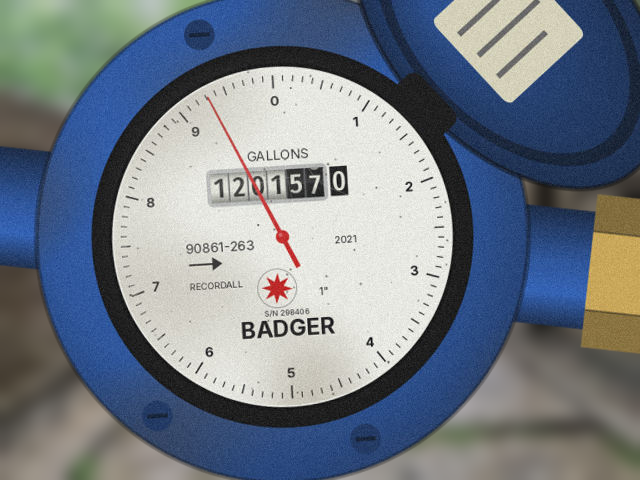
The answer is 1201569.3 gal
